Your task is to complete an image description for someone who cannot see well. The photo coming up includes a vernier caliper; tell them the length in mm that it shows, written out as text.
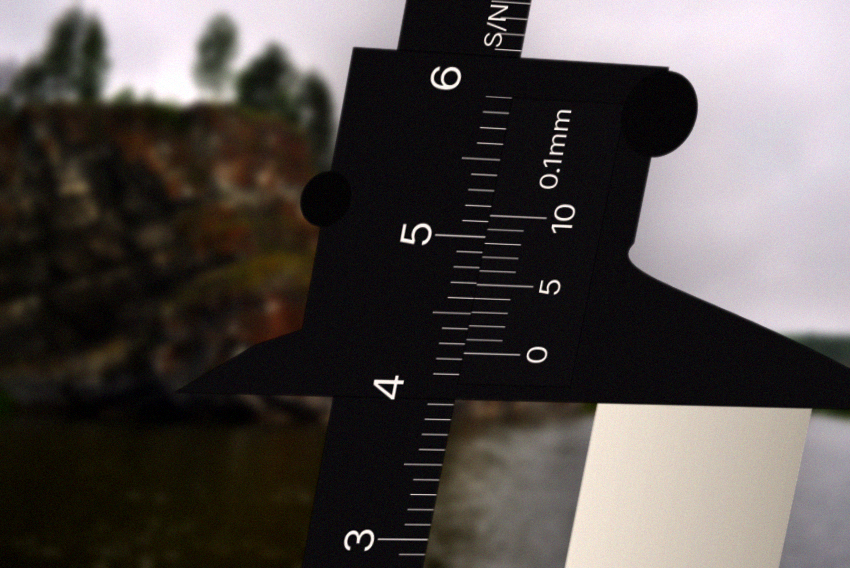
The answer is 42.4 mm
